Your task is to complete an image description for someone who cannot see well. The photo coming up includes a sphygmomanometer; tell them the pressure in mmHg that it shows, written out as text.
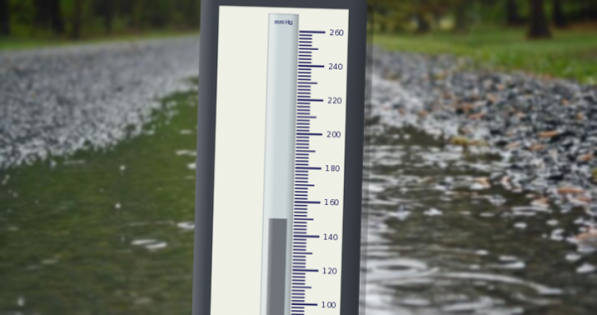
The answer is 150 mmHg
